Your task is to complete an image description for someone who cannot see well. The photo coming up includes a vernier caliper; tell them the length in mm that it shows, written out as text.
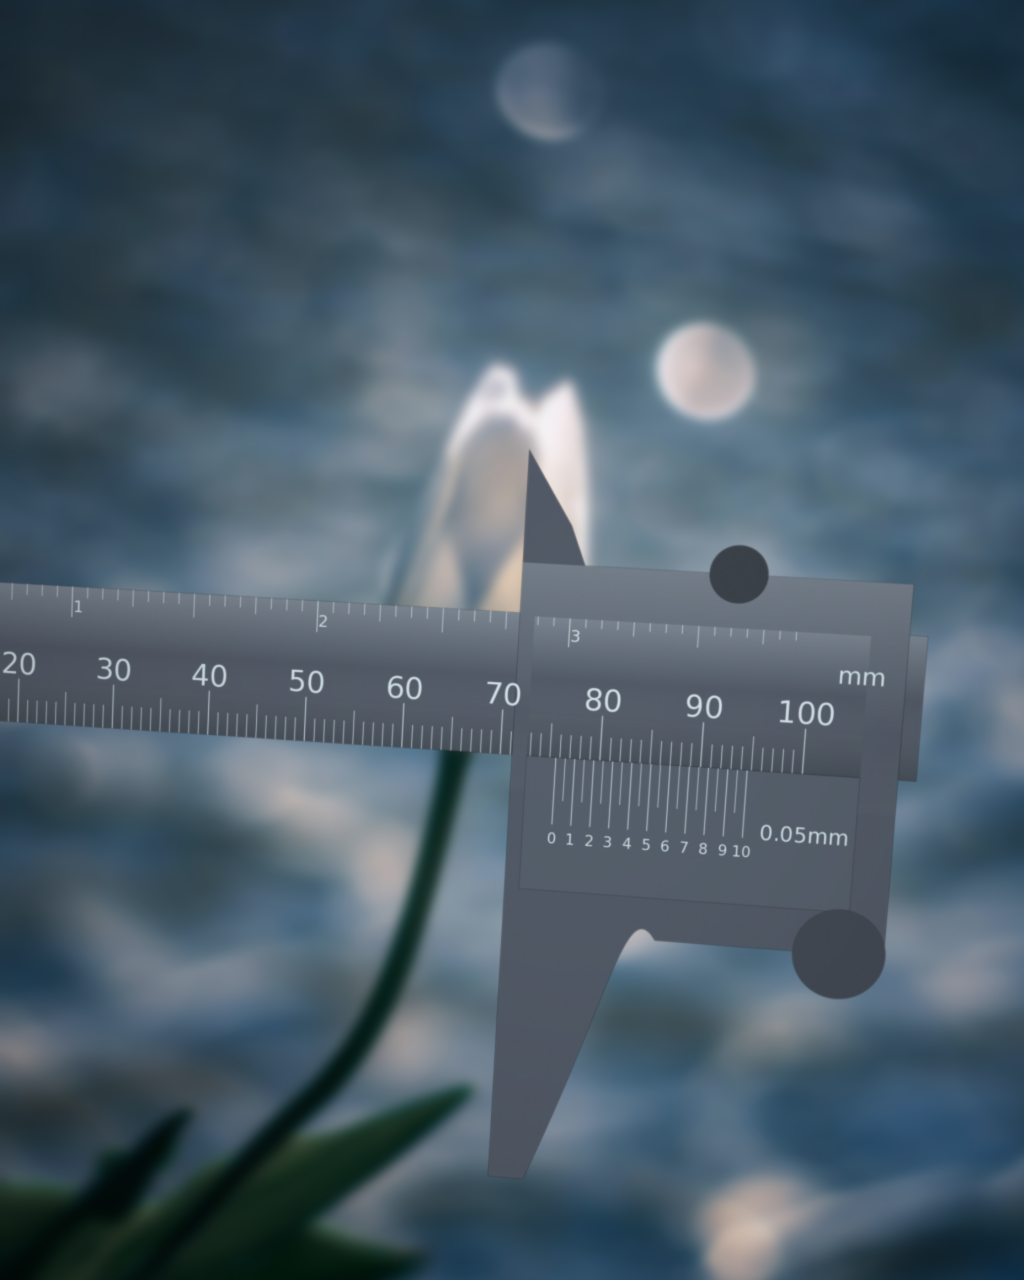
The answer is 75.6 mm
